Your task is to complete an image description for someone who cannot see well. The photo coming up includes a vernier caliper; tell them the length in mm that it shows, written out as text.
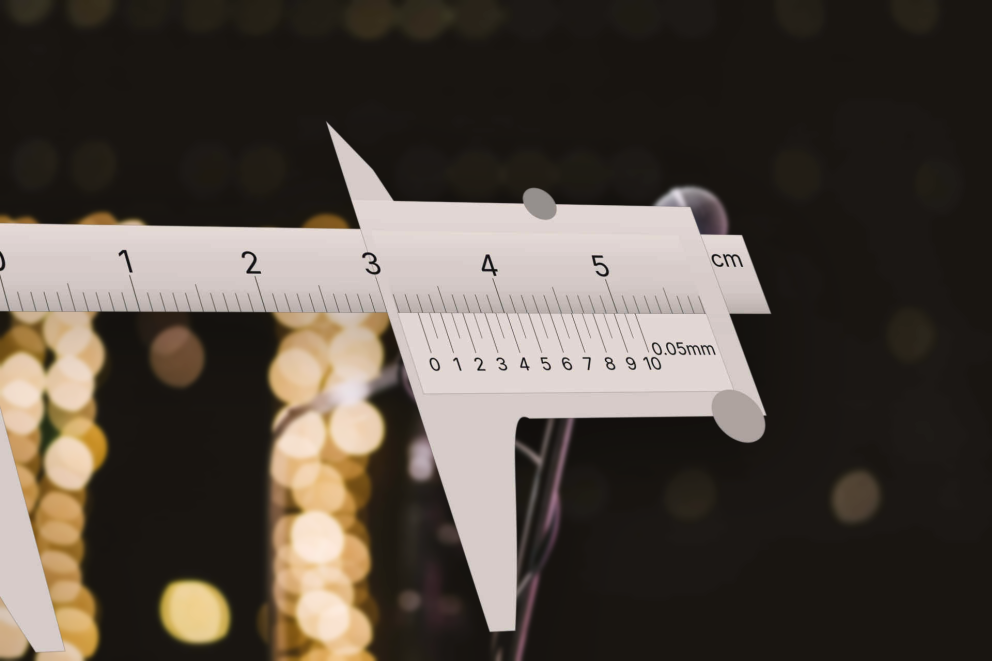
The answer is 32.6 mm
